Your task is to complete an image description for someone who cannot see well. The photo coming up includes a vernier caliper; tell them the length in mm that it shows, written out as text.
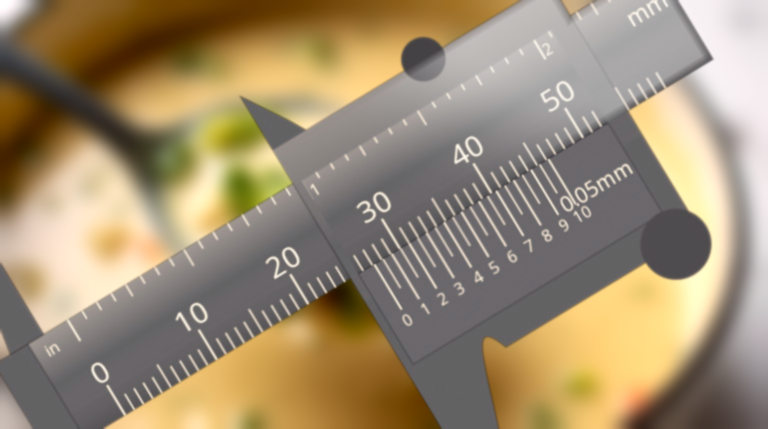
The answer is 27.2 mm
